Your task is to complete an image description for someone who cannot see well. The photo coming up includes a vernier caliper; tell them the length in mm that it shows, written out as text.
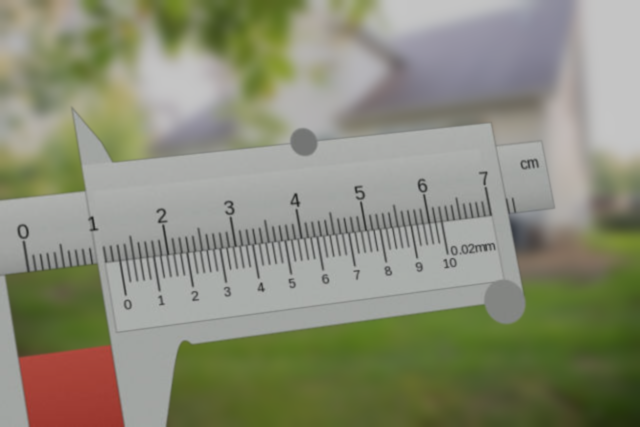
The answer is 13.0 mm
